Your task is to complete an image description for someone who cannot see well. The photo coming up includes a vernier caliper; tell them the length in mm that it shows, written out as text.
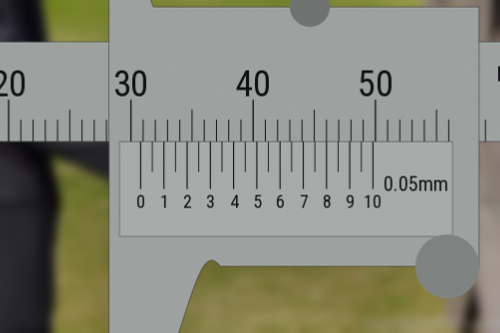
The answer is 30.8 mm
